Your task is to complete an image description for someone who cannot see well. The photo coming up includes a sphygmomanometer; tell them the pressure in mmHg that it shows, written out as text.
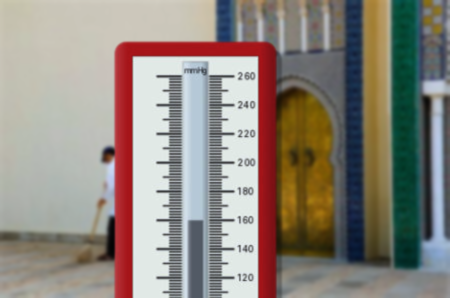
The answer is 160 mmHg
